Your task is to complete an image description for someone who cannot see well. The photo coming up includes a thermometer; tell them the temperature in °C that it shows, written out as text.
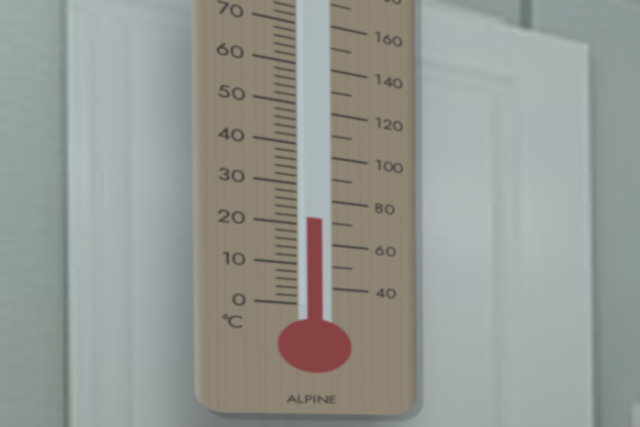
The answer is 22 °C
